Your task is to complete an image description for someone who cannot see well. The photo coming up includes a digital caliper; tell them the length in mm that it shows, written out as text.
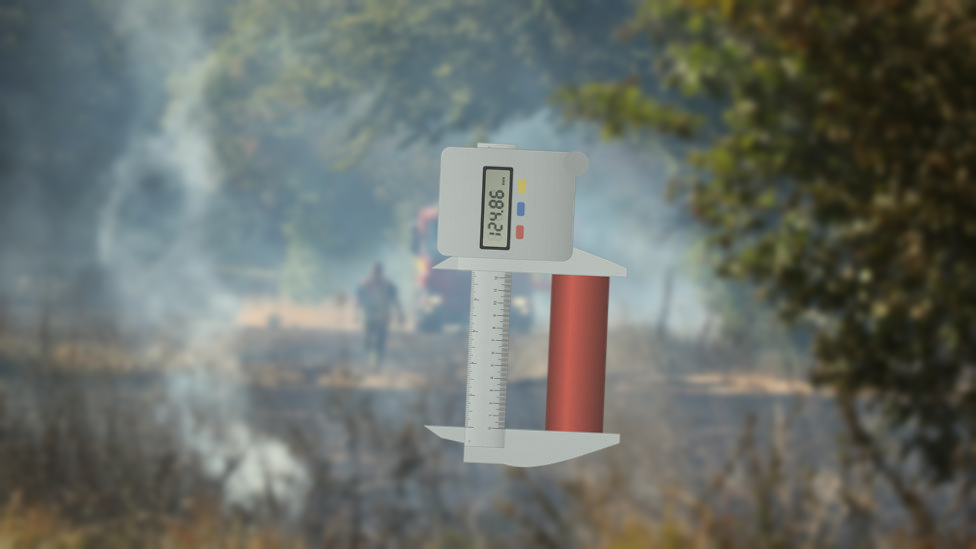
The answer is 124.86 mm
